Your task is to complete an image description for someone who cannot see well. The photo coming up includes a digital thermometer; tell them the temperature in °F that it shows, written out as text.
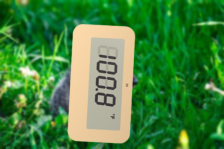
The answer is 100.8 °F
